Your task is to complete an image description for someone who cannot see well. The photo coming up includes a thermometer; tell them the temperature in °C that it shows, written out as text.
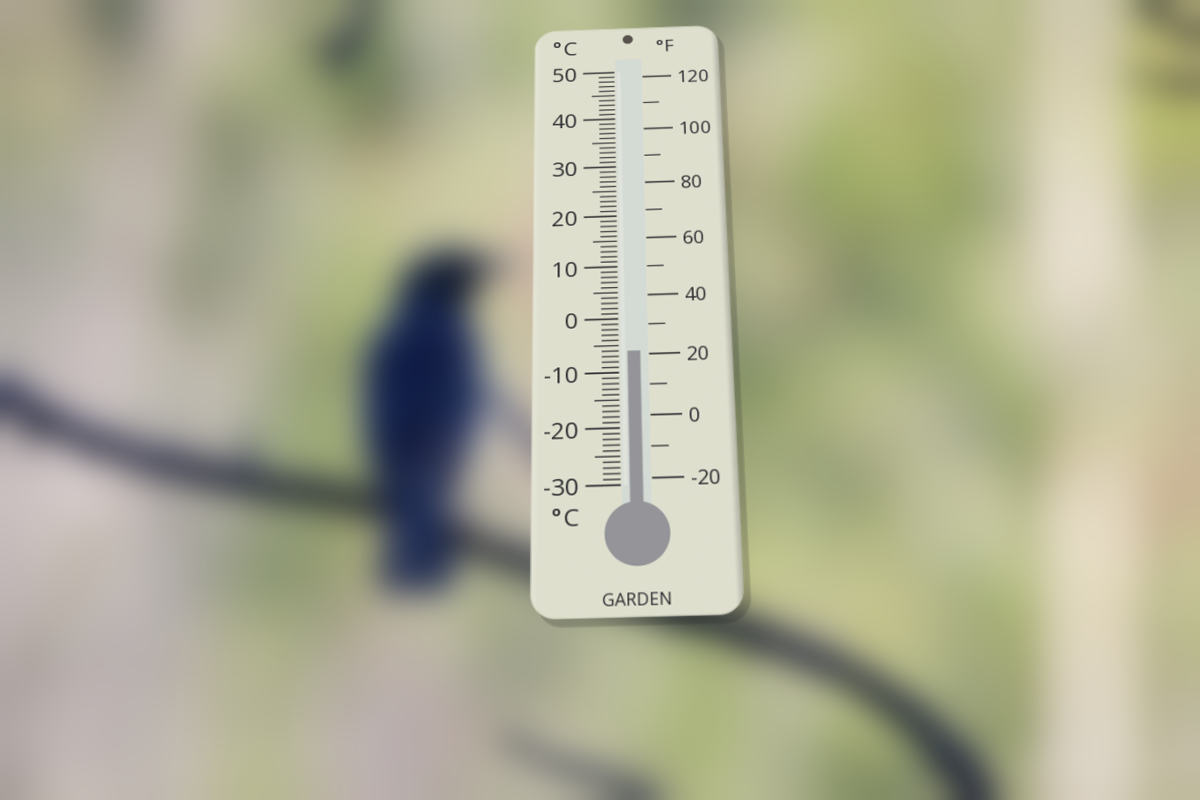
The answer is -6 °C
